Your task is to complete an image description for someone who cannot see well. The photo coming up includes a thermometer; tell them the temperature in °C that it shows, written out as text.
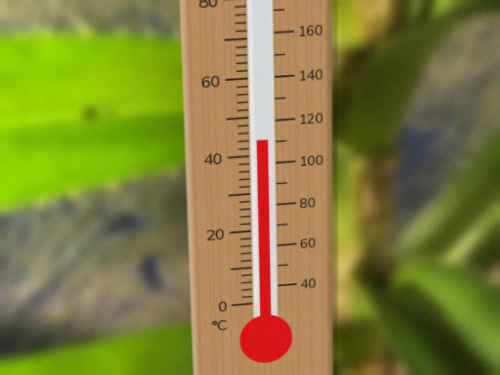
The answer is 44 °C
